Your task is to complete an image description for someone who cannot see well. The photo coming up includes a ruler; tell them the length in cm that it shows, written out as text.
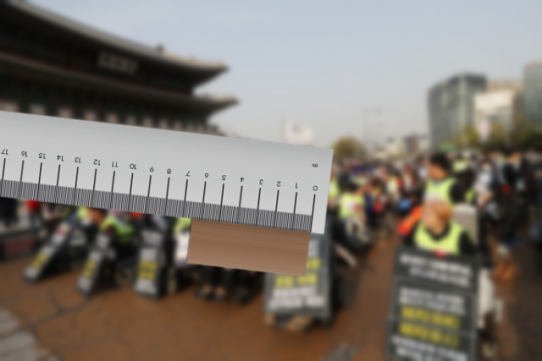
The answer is 6.5 cm
